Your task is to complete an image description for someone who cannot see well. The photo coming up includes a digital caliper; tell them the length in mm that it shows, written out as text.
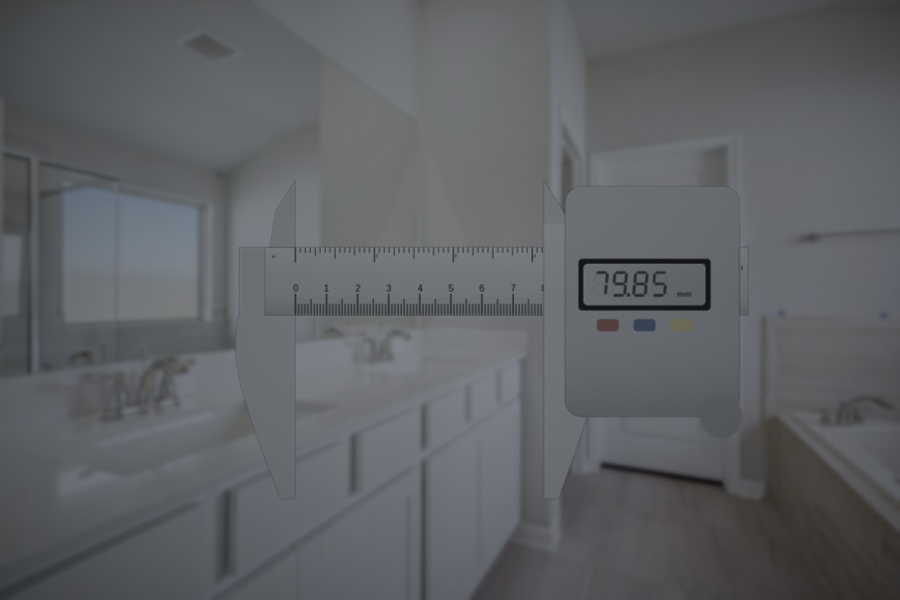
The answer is 79.85 mm
